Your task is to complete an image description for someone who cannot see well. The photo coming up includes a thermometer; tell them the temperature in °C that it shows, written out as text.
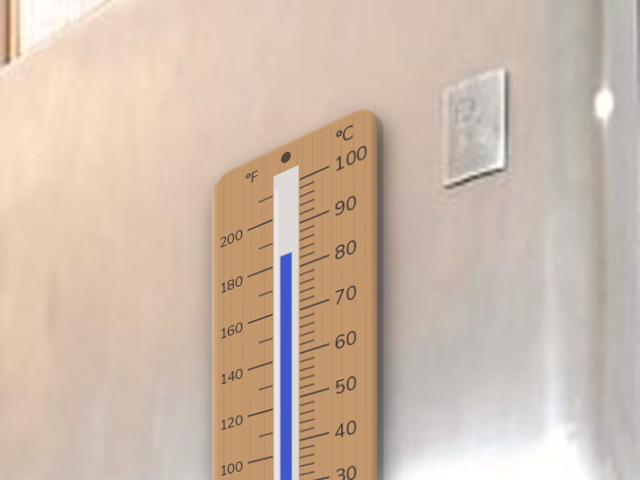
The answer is 84 °C
